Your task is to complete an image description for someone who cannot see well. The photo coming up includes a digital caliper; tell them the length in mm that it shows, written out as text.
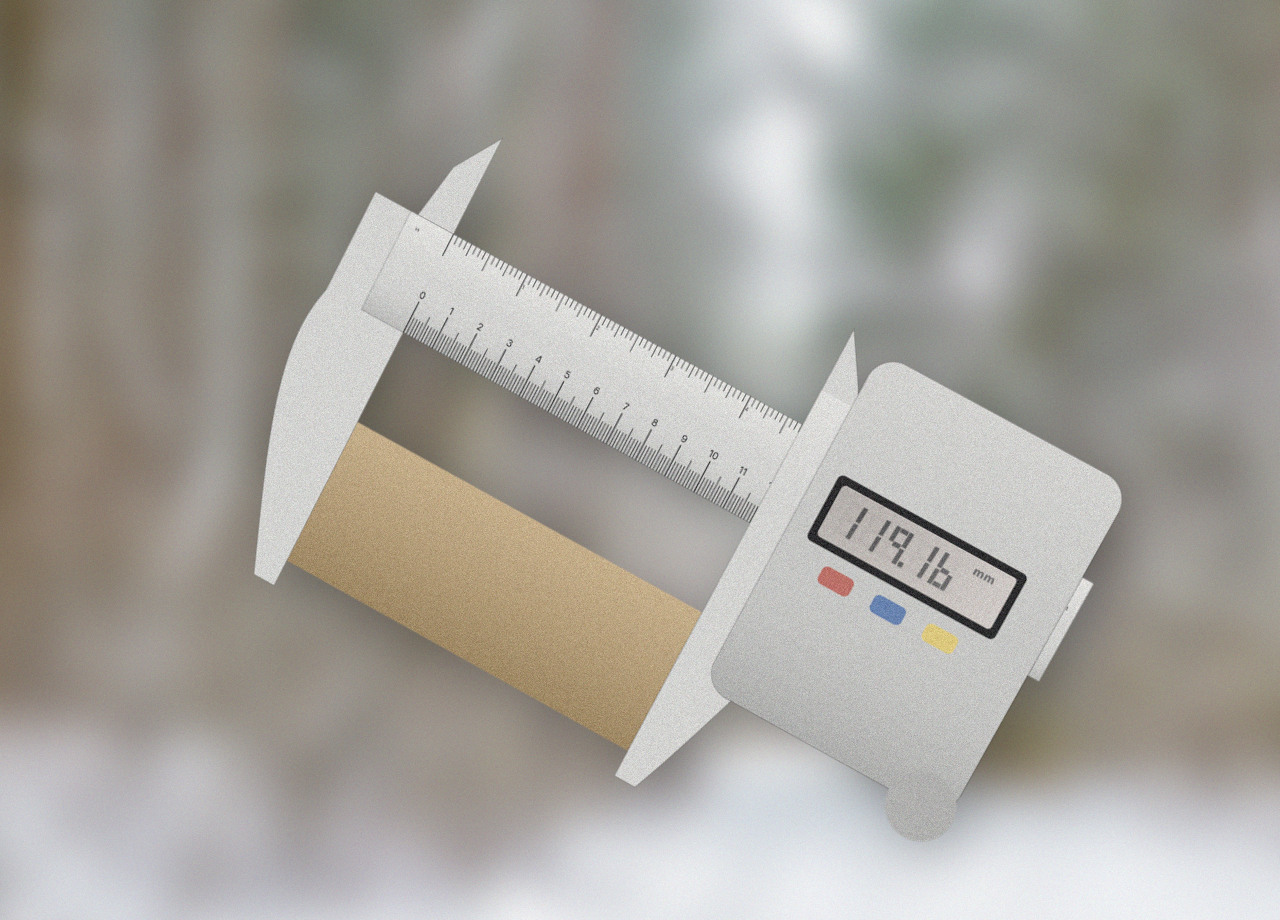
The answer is 119.16 mm
